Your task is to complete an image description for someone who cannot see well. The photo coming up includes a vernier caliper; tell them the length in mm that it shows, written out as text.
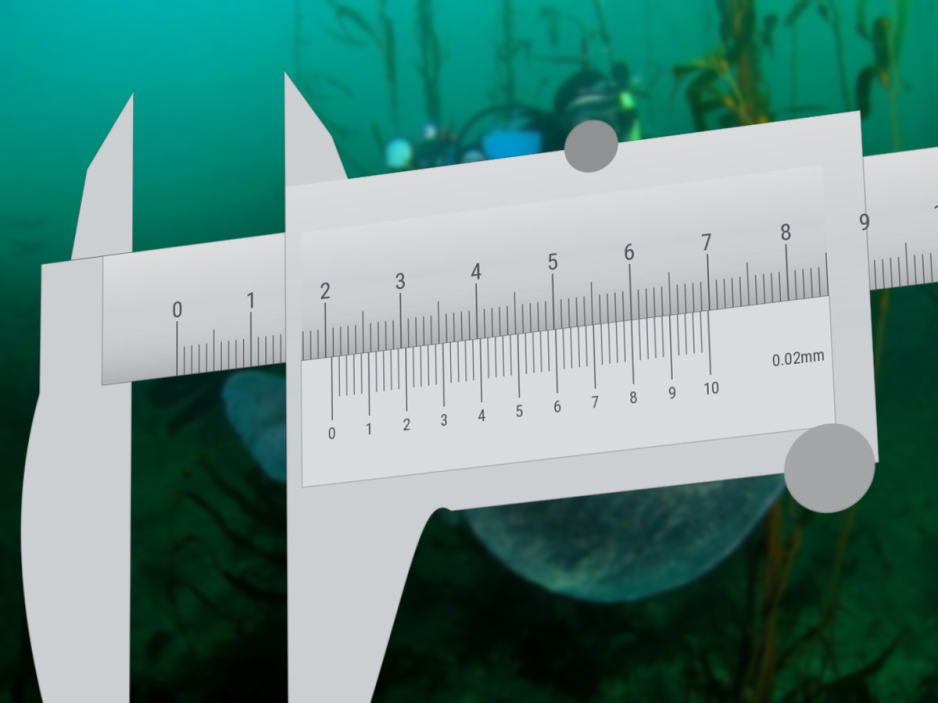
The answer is 20.8 mm
